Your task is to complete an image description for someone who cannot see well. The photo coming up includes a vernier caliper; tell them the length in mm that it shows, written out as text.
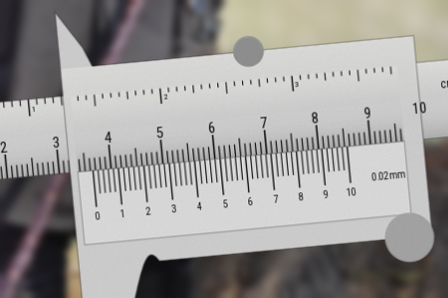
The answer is 36.5 mm
